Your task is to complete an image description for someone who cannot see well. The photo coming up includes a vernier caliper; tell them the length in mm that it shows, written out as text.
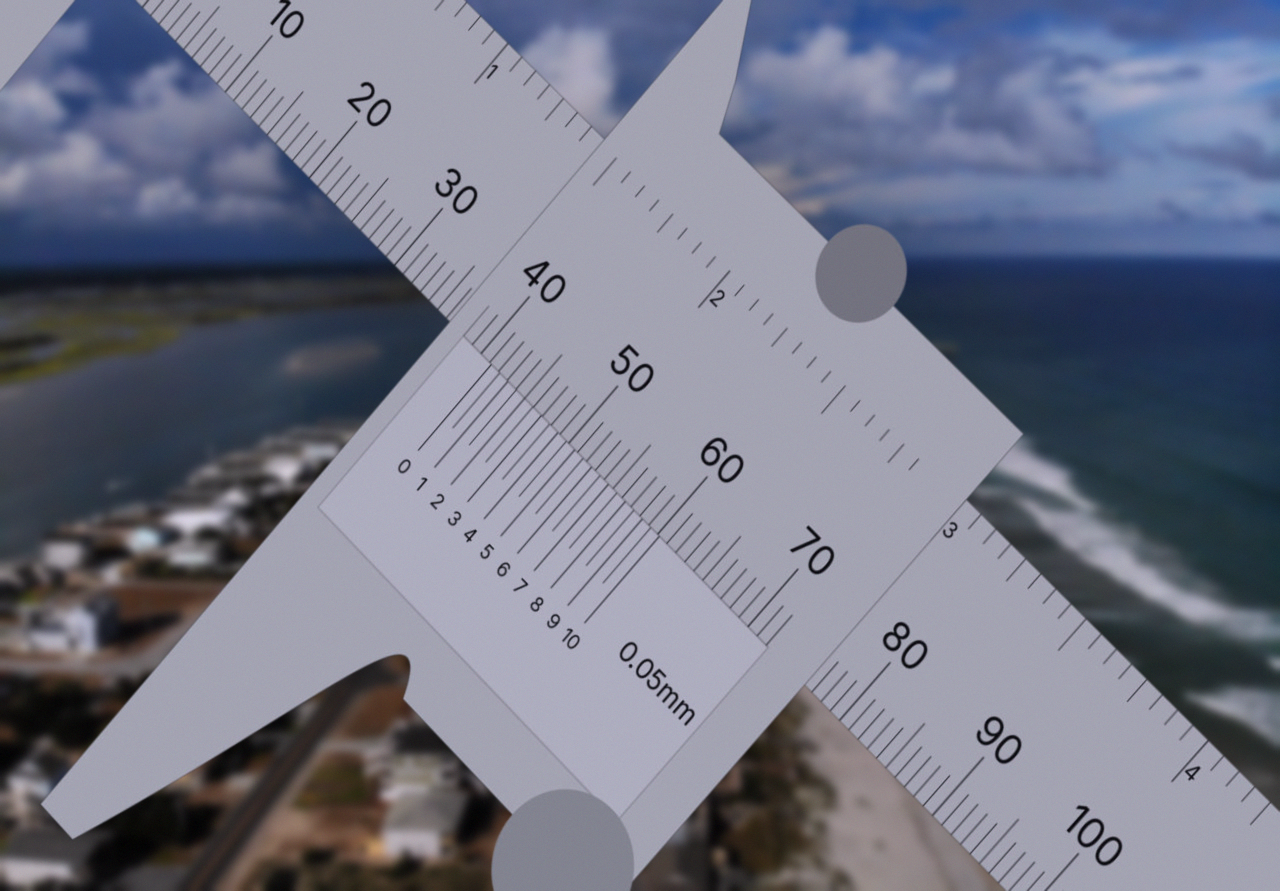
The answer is 41.2 mm
